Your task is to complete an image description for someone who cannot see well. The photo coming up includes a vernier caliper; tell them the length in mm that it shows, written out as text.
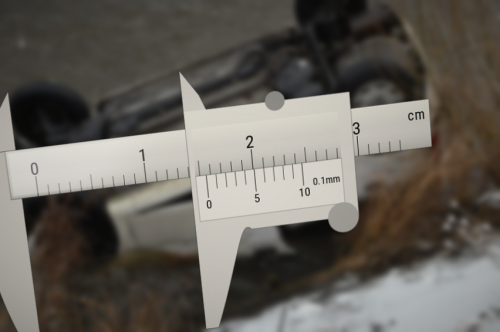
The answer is 15.6 mm
